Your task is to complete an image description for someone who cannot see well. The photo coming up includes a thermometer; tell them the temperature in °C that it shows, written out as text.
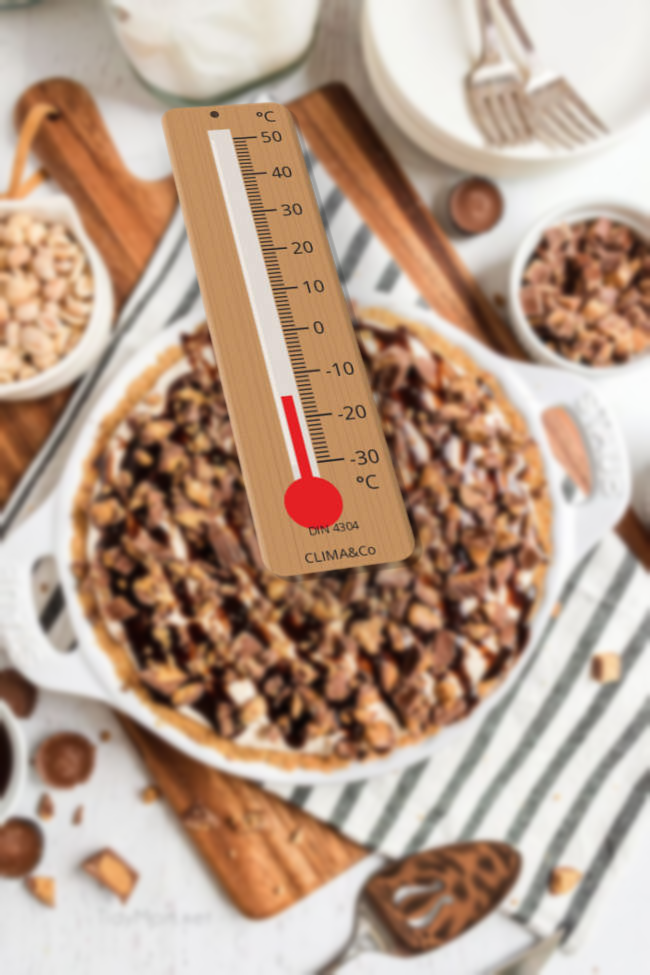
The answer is -15 °C
